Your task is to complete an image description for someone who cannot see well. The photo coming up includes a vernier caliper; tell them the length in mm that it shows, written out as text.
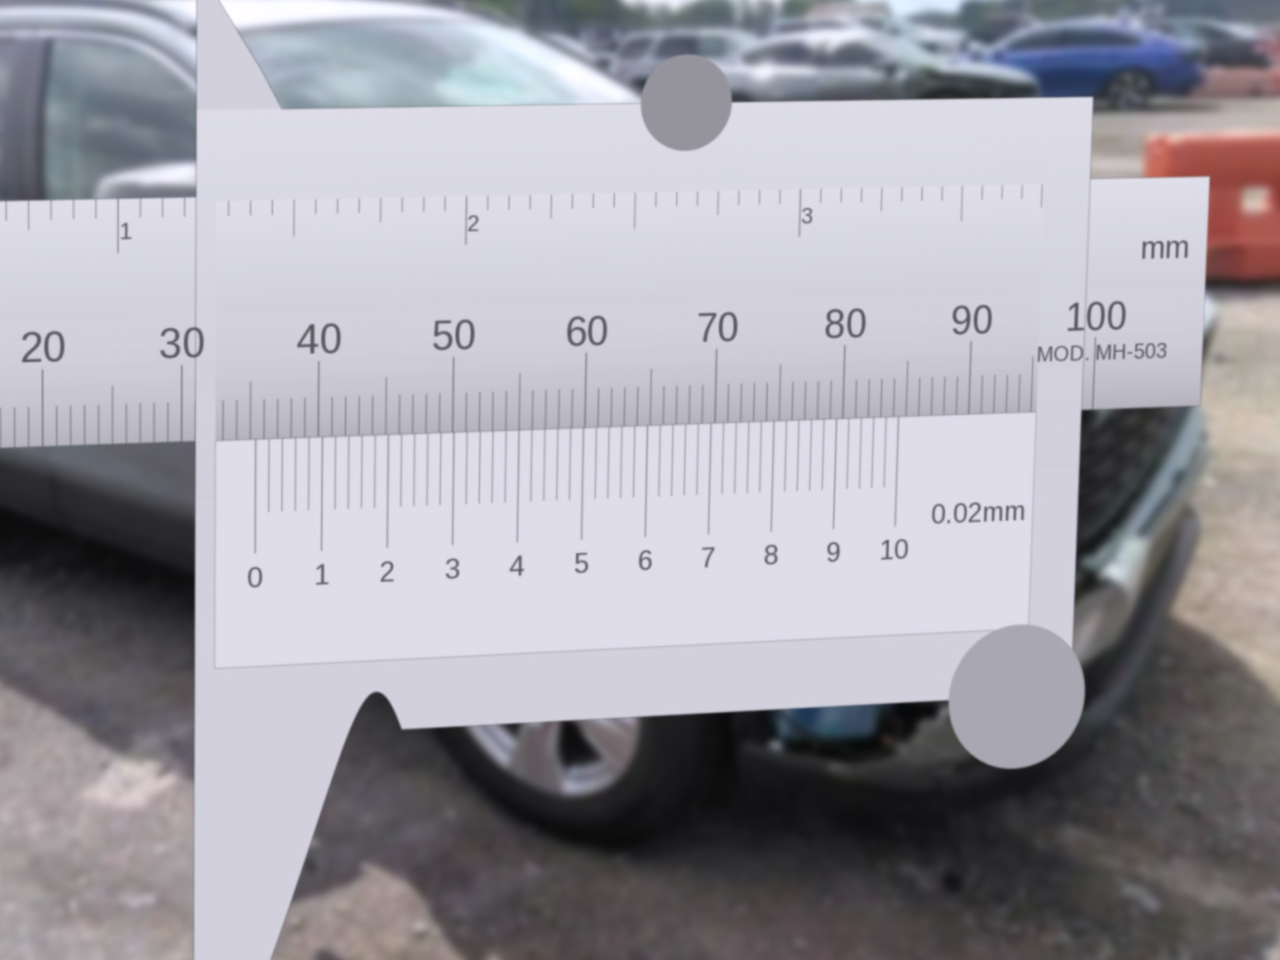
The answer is 35.4 mm
